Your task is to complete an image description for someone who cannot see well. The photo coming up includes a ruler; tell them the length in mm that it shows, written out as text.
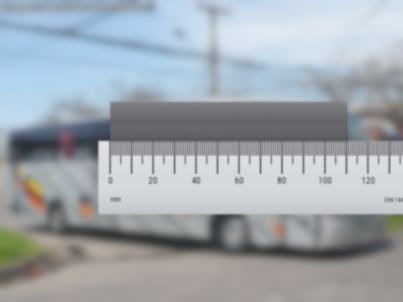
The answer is 110 mm
